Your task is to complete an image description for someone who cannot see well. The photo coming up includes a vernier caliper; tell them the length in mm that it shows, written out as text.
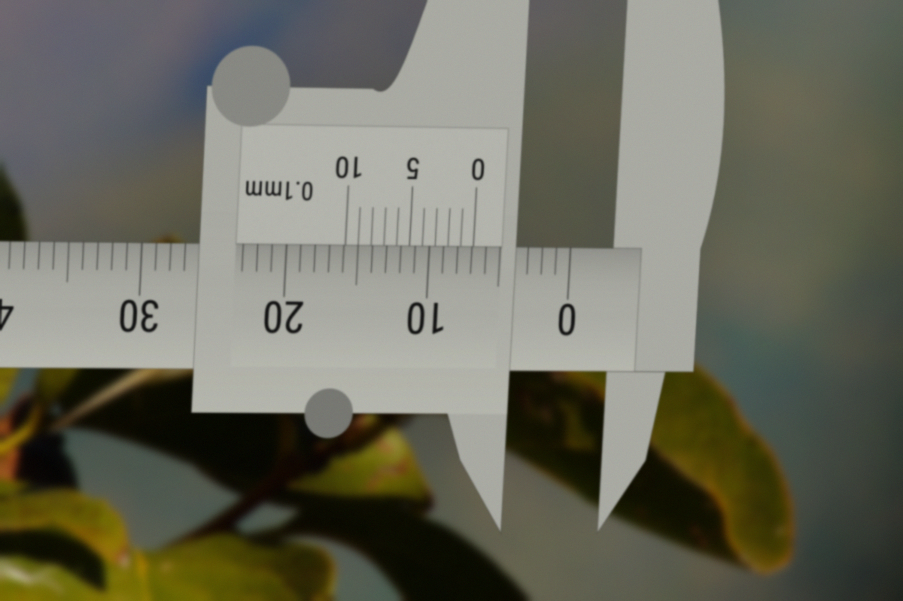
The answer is 6.9 mm
